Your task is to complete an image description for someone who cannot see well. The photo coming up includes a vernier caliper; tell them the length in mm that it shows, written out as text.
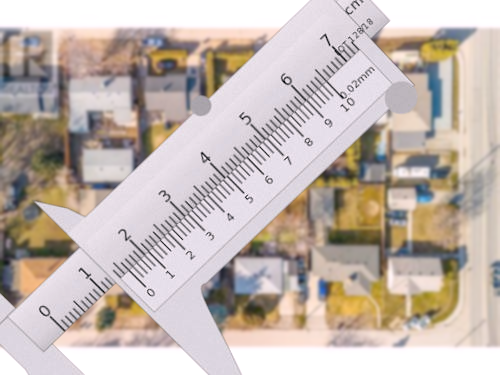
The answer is 16.0 mm
